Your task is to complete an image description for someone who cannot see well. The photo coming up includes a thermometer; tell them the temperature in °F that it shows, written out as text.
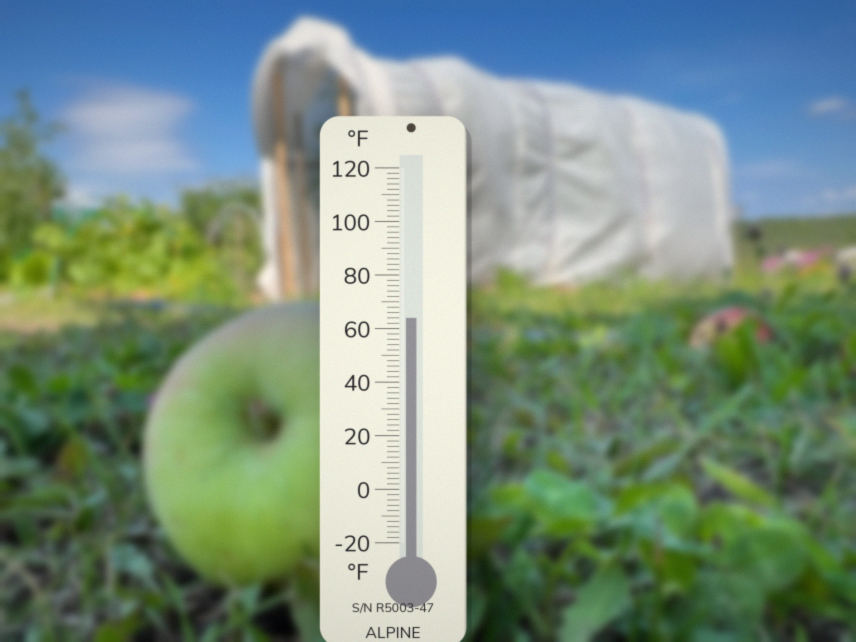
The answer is 64 °F
